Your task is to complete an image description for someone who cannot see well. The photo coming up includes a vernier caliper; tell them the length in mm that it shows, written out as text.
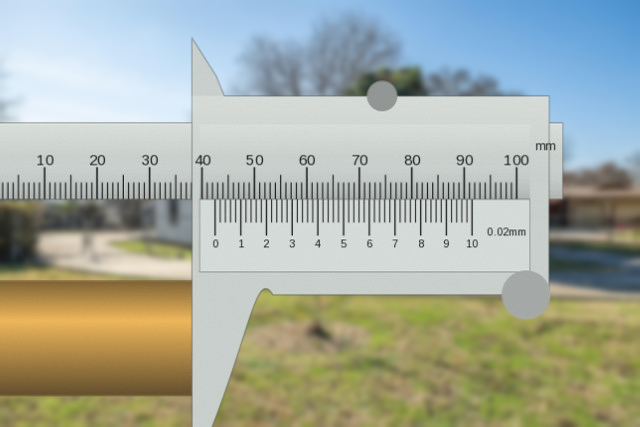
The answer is 42.5 mm
